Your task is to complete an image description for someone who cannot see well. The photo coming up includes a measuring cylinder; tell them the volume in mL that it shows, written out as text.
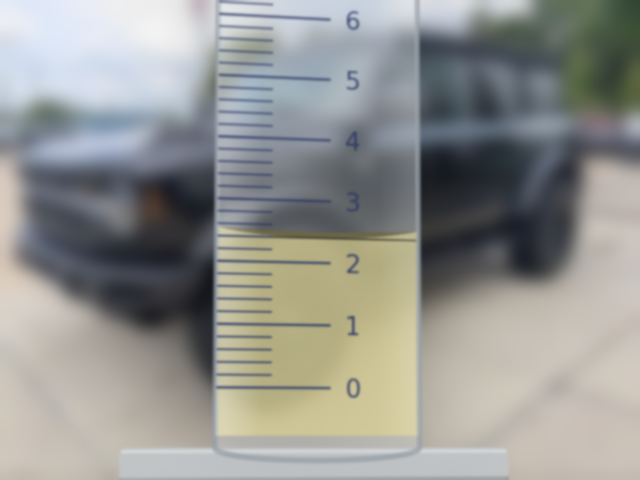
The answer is 2.4 mL
